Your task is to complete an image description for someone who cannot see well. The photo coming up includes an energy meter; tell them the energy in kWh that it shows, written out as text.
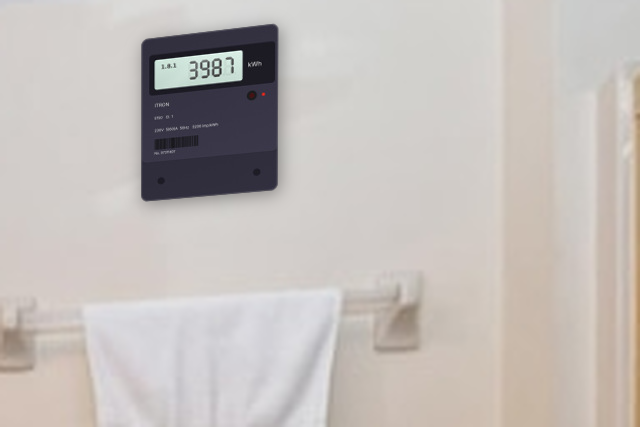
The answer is 3987 kWh
